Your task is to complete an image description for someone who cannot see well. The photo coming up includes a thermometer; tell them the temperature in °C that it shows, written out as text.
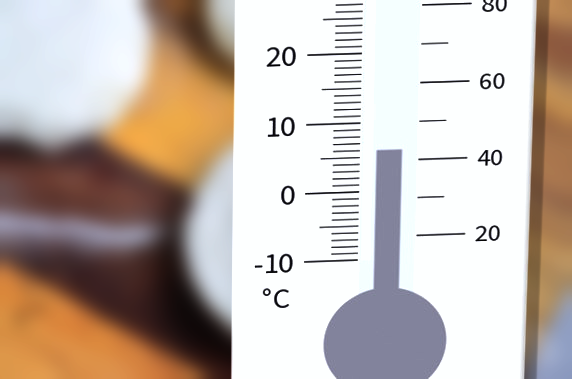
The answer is 6 °C
